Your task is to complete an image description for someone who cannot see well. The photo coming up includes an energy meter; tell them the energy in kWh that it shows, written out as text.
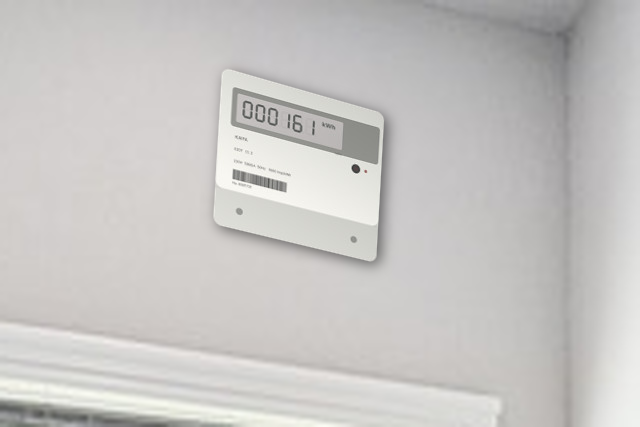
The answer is 161 kWh
